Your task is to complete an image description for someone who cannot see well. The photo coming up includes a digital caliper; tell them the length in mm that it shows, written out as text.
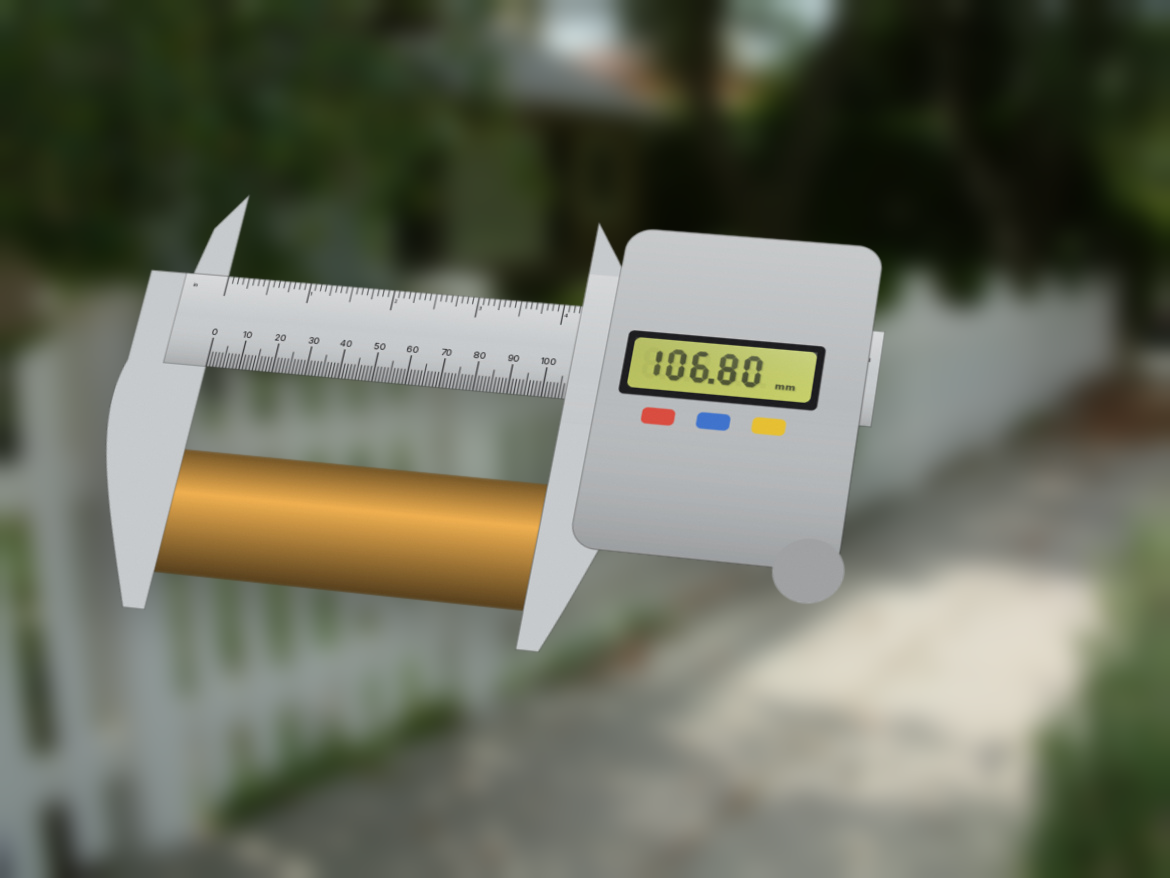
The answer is 106.80 mm
